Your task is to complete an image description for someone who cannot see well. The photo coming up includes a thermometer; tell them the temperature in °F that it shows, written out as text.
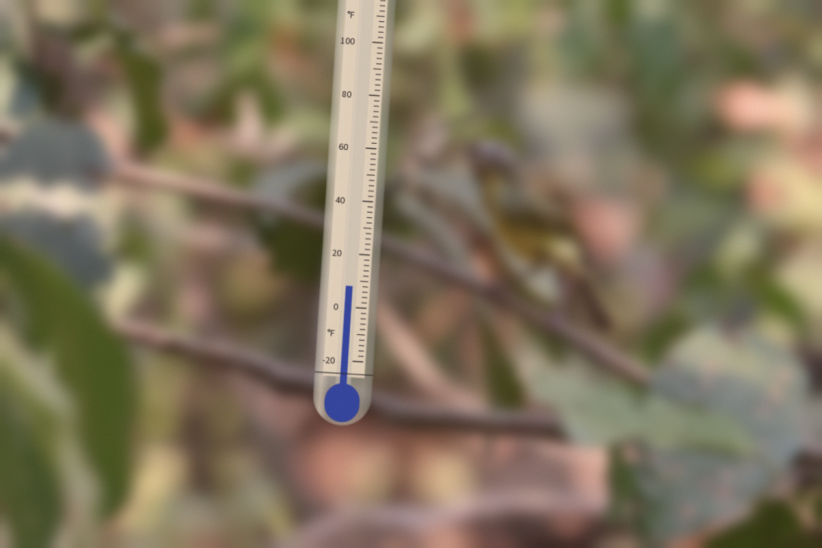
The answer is 8 °F
